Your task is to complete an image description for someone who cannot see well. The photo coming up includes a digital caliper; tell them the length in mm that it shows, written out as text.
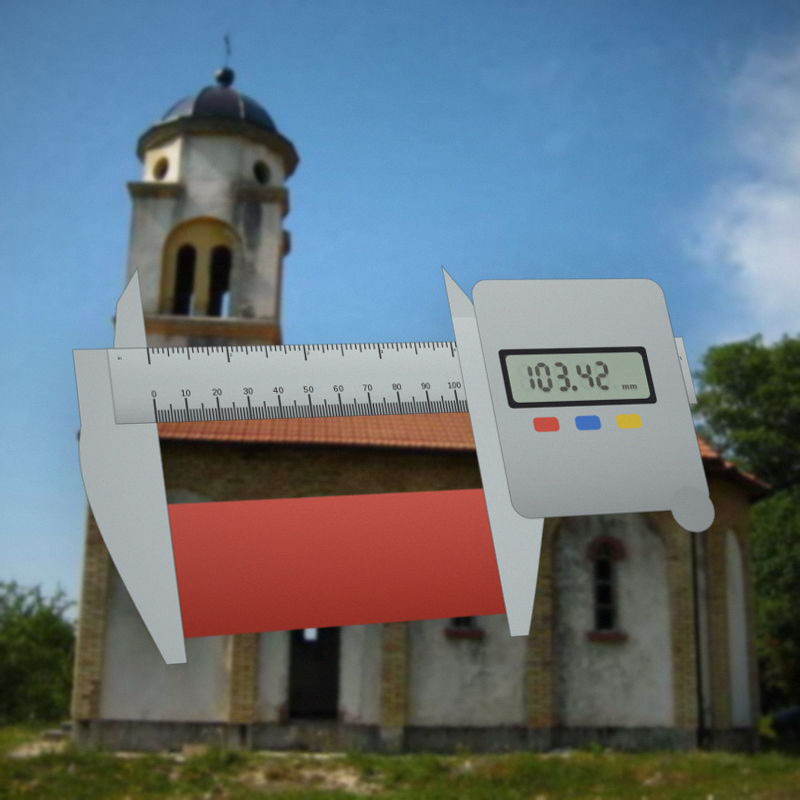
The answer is 103.42 mm
